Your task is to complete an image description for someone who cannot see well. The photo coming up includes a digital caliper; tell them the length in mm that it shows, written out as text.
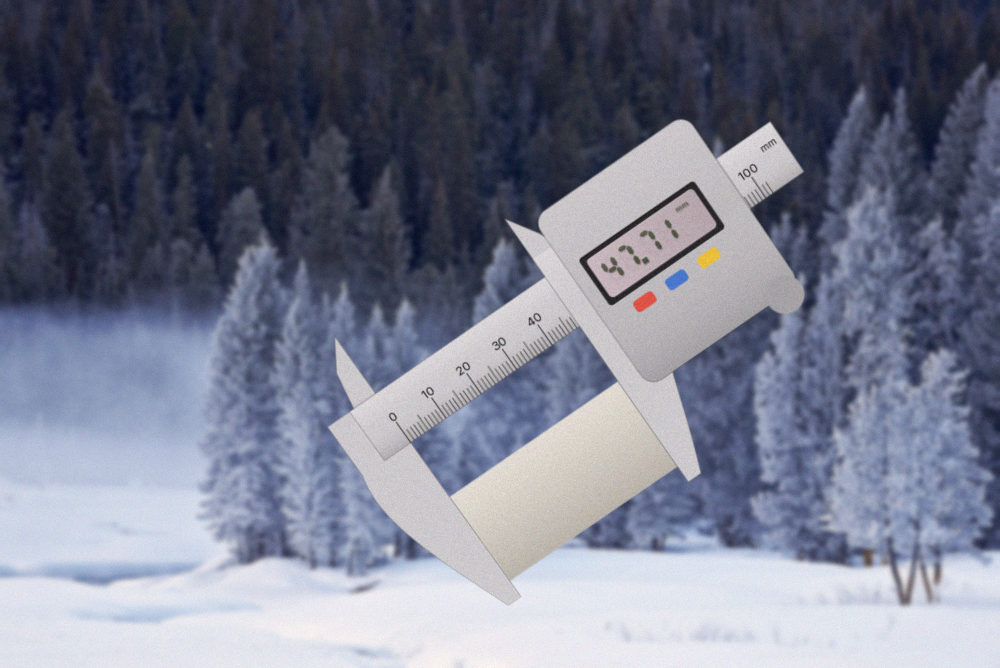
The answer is 47.71 mm
